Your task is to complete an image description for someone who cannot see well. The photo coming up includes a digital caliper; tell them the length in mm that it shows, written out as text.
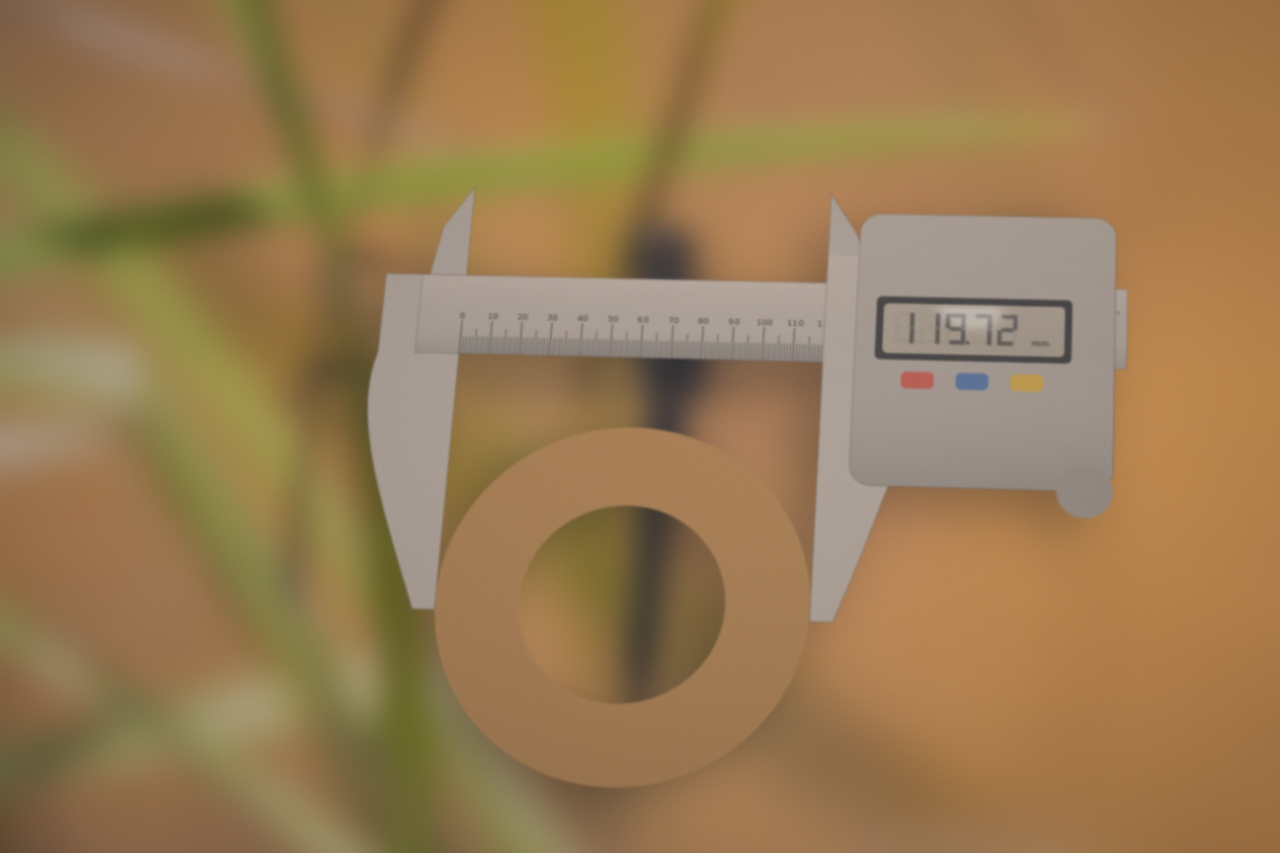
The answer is 119.72 mm
